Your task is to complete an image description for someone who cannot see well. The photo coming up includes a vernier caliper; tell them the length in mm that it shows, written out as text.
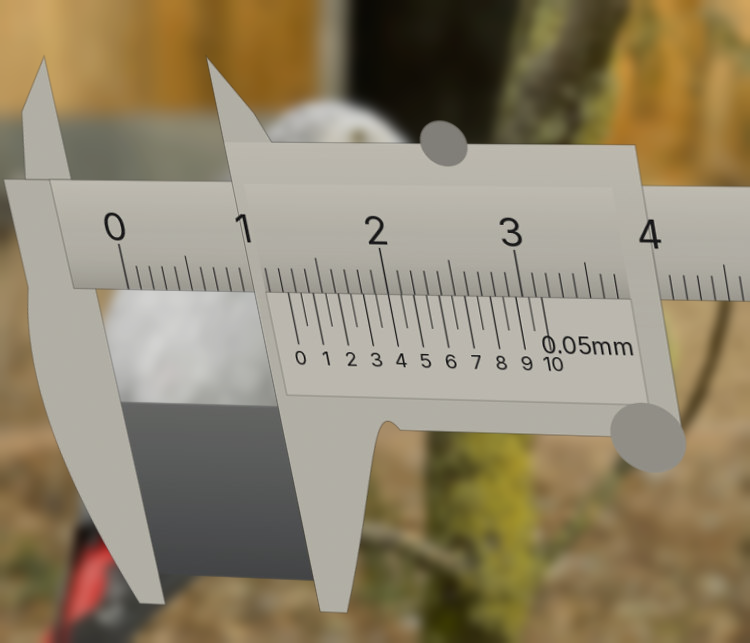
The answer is 12.4 mm
